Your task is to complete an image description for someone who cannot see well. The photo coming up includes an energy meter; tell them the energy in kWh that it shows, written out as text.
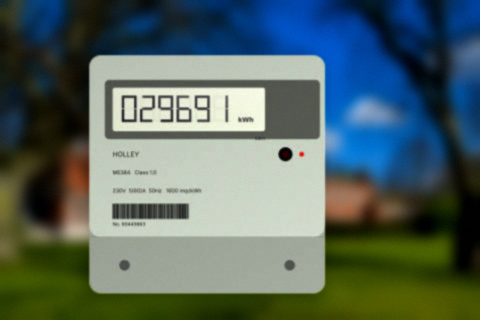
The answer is 29691 kWh
